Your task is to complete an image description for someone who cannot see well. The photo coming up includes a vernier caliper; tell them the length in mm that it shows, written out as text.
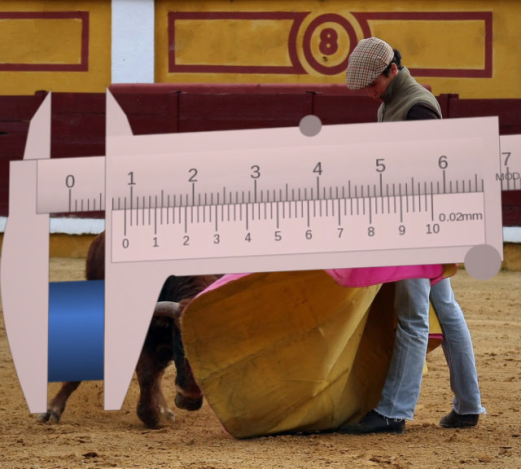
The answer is 9.0 mm
